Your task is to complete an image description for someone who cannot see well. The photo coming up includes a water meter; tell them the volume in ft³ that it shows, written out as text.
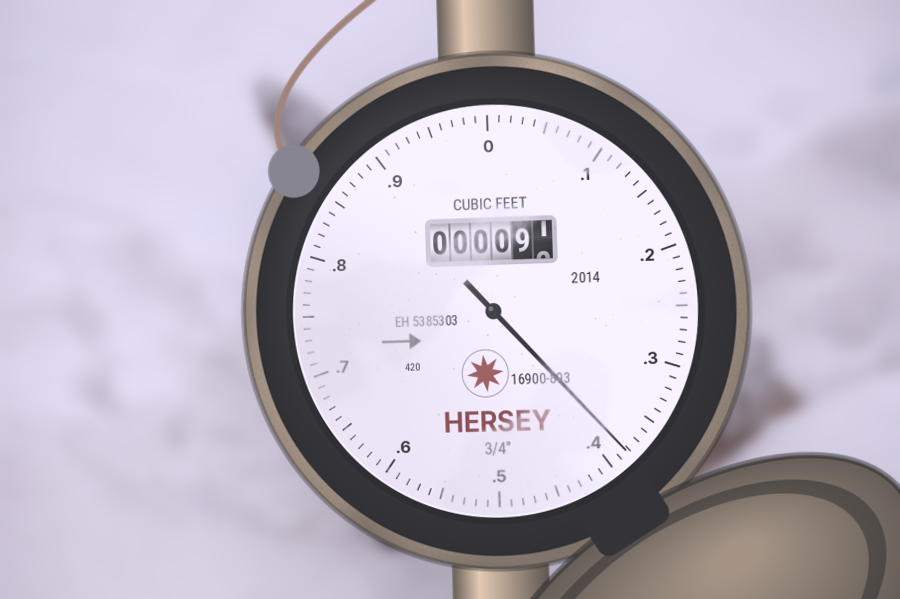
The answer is 91.38 ft³
